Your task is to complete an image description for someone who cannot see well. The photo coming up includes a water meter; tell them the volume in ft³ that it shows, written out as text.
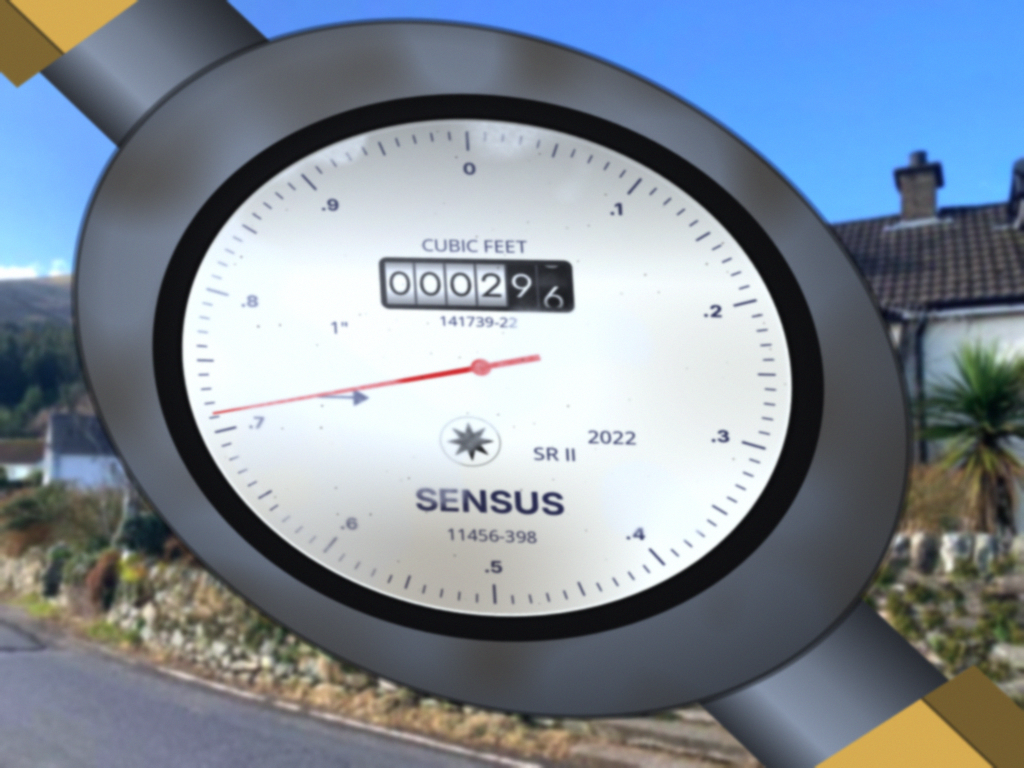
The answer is 295.71 ft³
